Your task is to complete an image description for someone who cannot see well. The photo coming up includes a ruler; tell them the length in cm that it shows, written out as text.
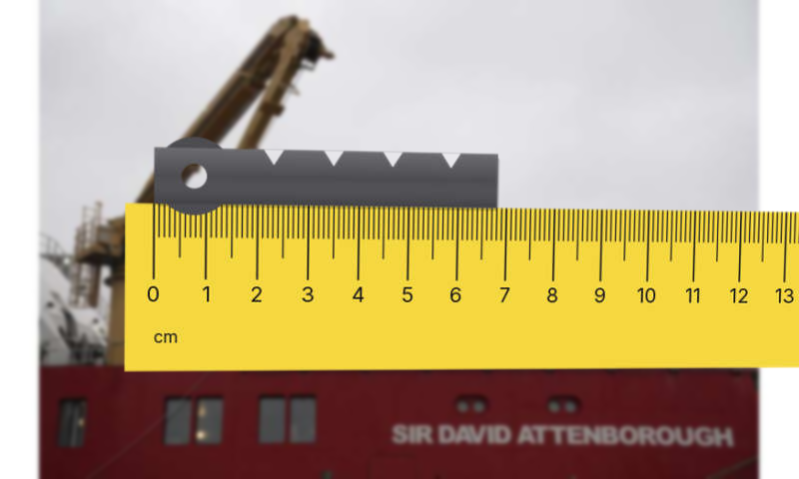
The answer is 6.8 cm
